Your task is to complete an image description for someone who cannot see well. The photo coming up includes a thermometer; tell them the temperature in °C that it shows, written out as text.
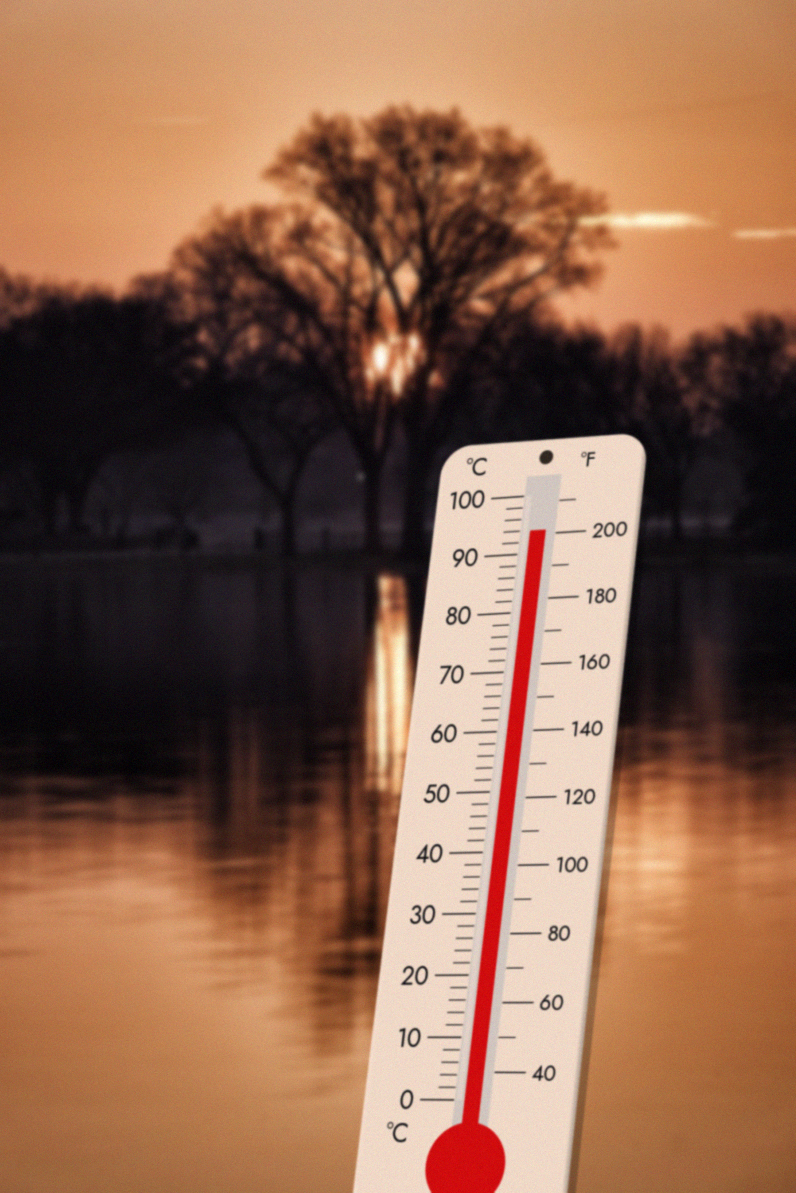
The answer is 94 °C
